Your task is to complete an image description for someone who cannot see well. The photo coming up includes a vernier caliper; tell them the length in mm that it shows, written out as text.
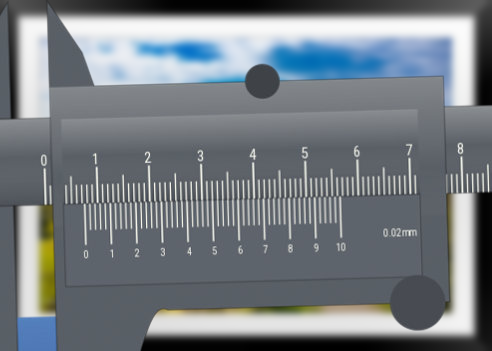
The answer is 7.5 mm
